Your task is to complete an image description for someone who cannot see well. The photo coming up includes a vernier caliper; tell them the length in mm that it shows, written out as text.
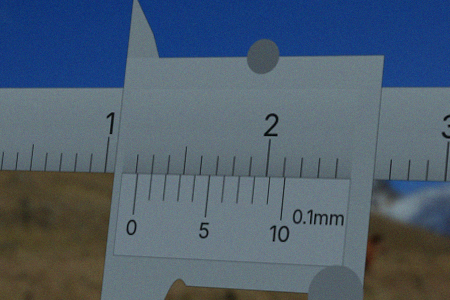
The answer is 12.1 mm
